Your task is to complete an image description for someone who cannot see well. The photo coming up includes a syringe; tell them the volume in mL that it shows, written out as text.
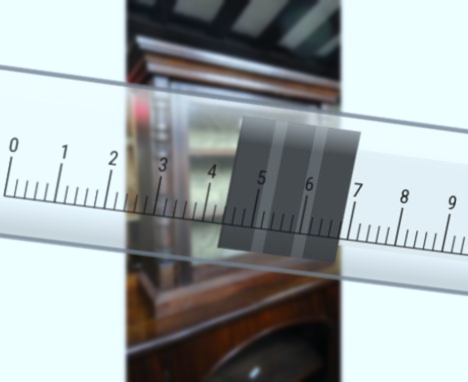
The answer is 4.4 mL
